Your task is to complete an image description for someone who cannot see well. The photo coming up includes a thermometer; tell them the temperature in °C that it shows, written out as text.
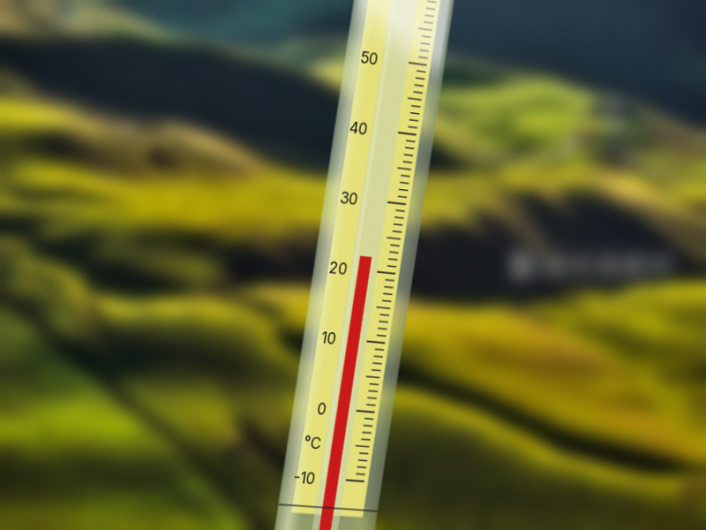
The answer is 22 °C
